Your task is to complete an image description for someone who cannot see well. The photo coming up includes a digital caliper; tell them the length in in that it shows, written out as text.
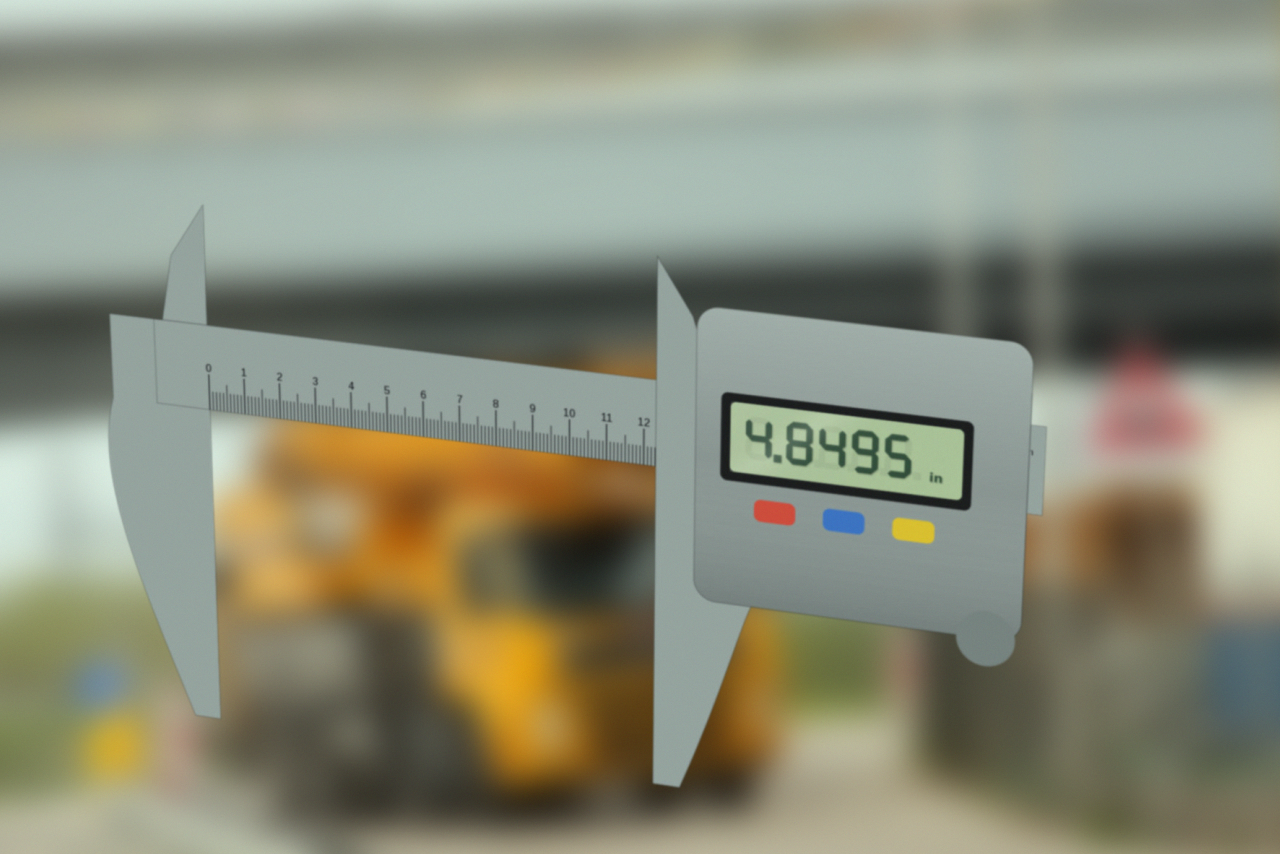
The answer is 4.8495 in
